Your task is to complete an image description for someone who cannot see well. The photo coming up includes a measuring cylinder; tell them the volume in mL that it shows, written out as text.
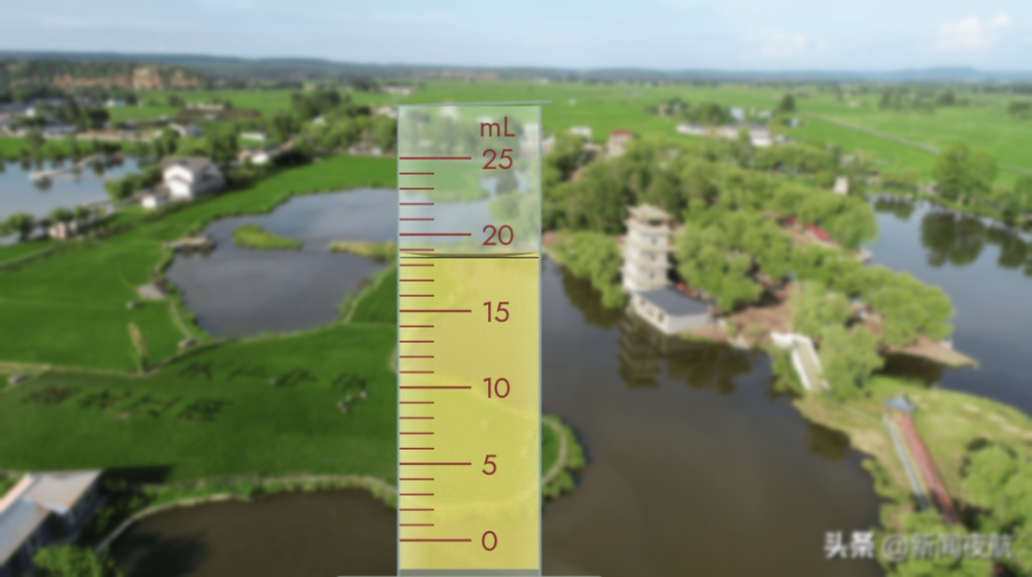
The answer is 18.5 mL
